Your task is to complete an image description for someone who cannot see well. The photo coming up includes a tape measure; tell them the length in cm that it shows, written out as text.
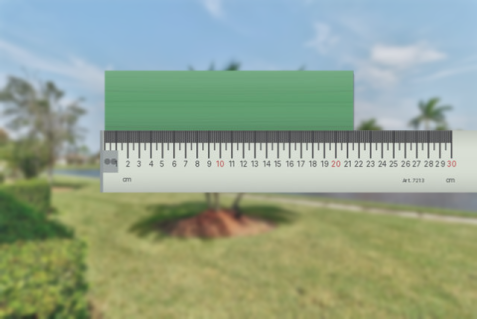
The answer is 21.5 cm
